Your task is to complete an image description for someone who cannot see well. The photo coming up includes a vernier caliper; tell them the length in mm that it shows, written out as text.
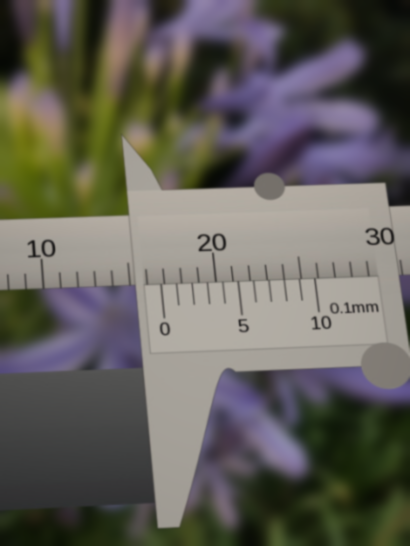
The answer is 16.8 mm
